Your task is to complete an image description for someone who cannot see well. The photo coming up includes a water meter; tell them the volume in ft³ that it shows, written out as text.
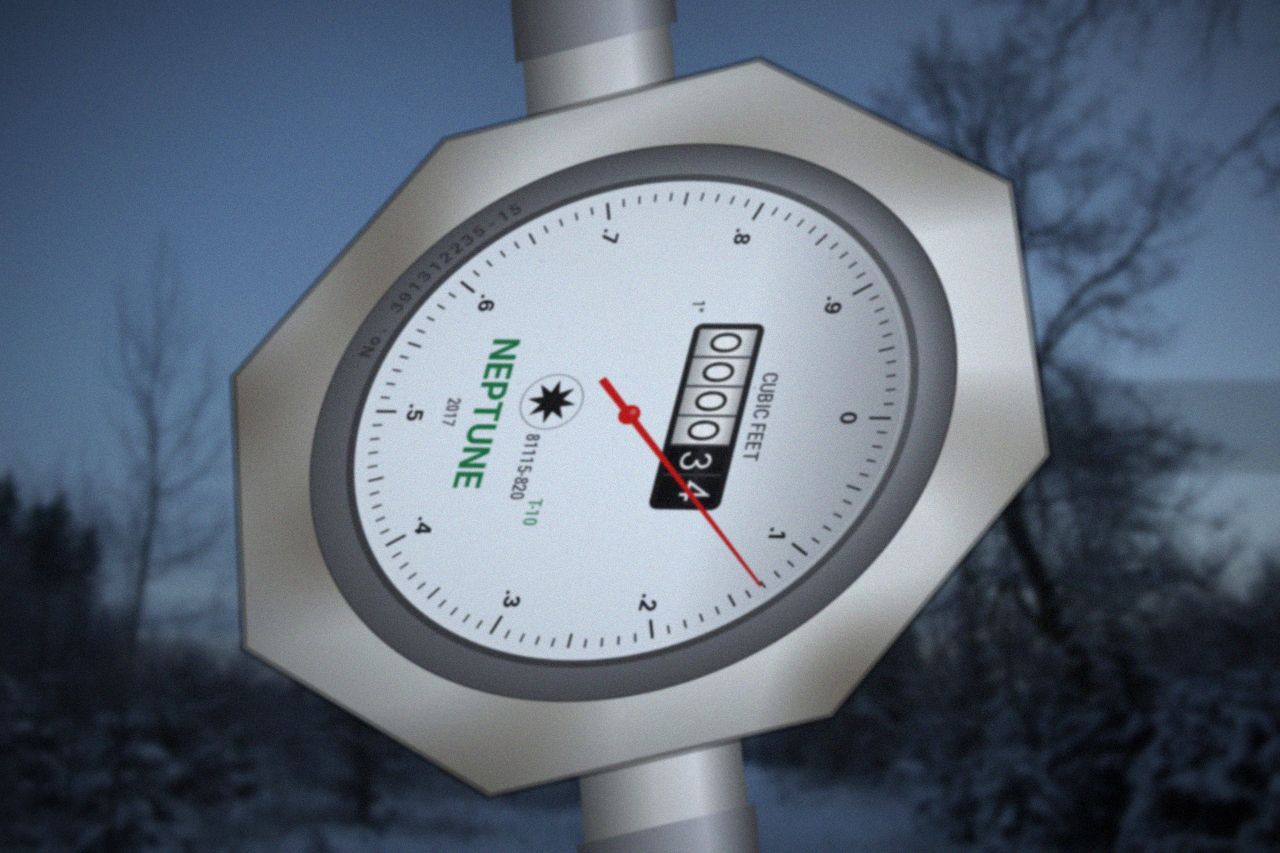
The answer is 34.13 ft³
